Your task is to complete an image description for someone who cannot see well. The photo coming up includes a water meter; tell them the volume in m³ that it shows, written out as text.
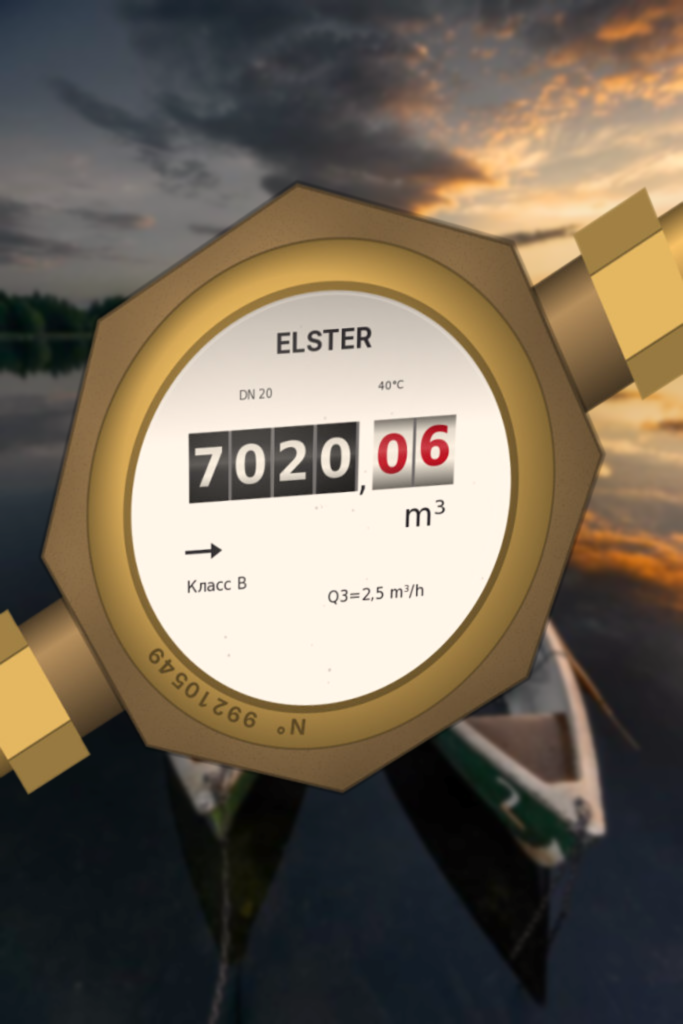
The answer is 7020.06 m³
